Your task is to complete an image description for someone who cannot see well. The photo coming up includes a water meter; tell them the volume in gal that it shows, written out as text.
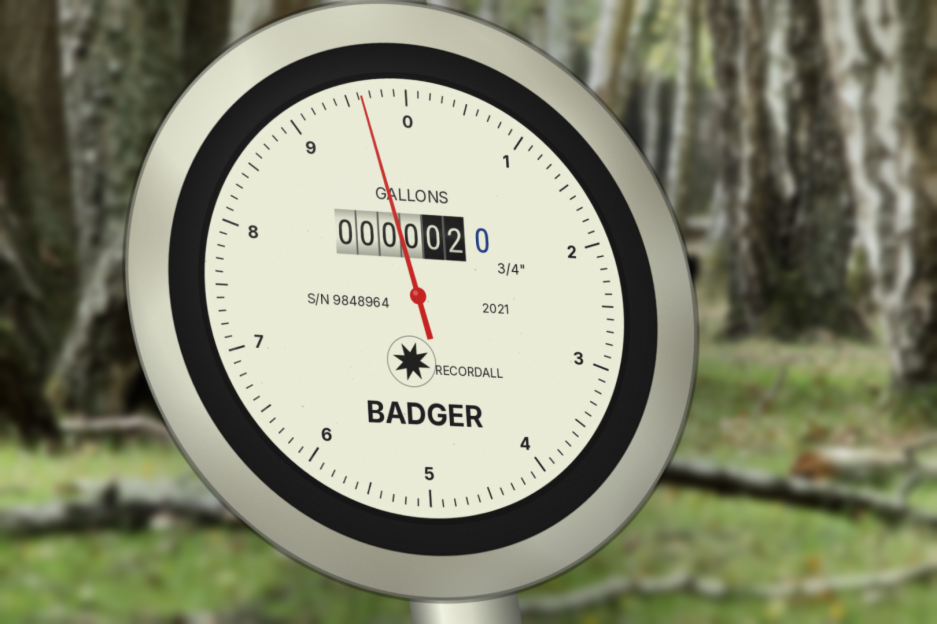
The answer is 19.6 gal
